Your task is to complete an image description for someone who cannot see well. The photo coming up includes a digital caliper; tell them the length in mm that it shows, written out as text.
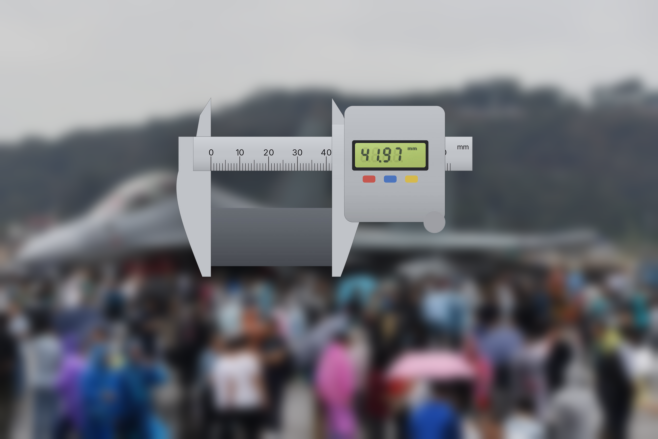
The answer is 41.97 mm
